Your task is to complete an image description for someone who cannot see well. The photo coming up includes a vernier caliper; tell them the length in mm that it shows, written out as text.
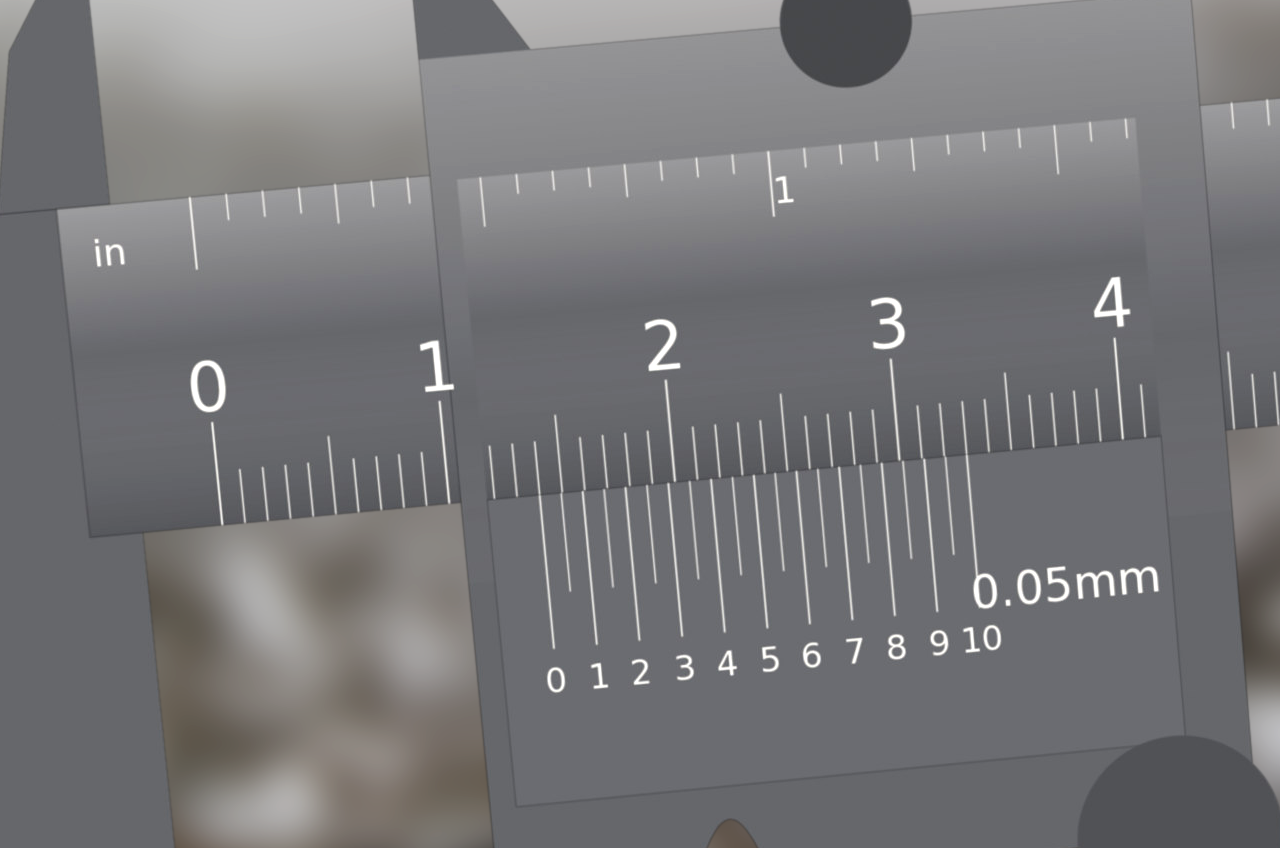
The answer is 14.0 mm
